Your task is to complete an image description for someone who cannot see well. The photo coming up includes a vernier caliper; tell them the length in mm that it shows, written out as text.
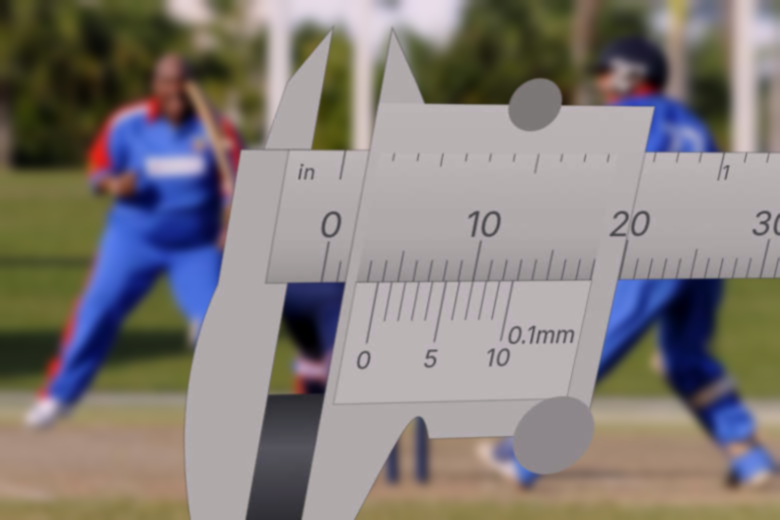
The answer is 3.7 mm
